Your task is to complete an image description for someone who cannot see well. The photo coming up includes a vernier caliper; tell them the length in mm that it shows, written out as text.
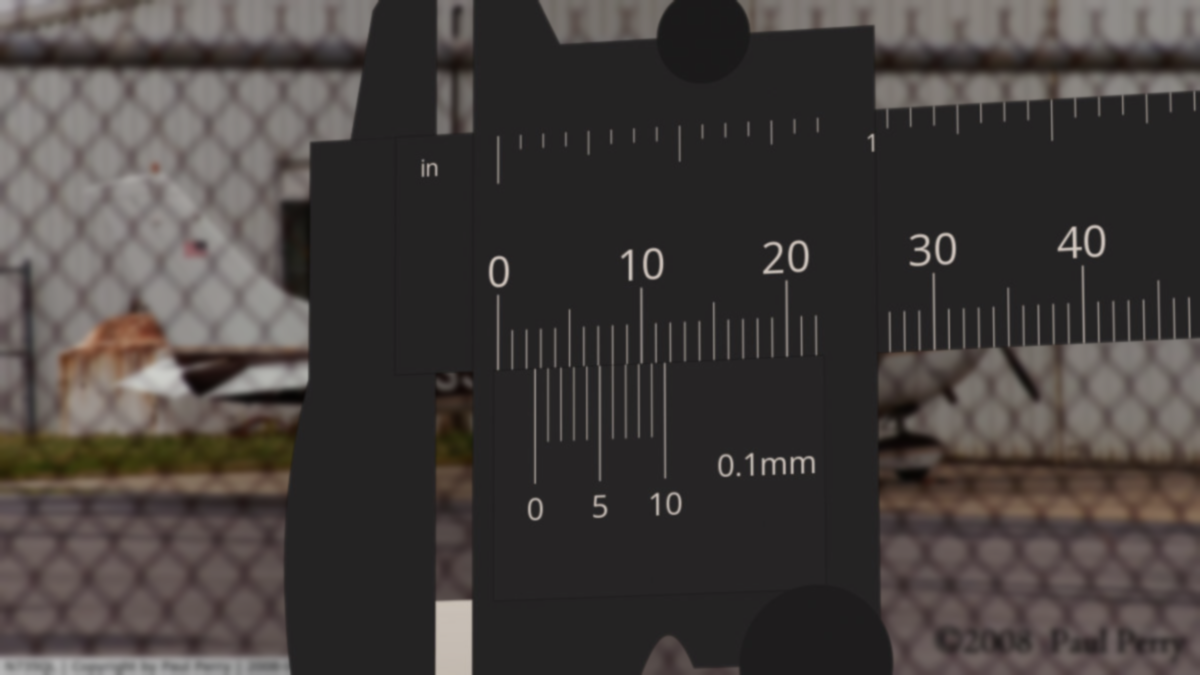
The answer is 2.6 mm
